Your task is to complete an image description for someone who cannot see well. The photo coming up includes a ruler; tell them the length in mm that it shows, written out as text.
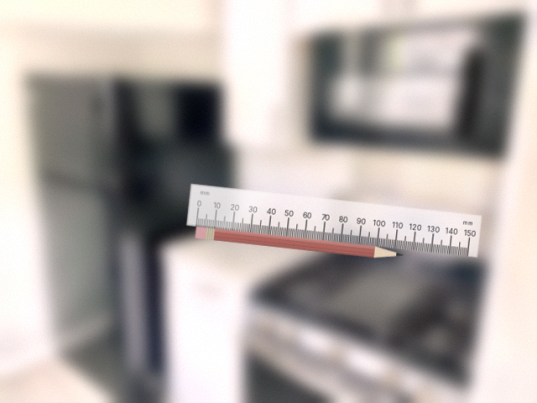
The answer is 115 mm
